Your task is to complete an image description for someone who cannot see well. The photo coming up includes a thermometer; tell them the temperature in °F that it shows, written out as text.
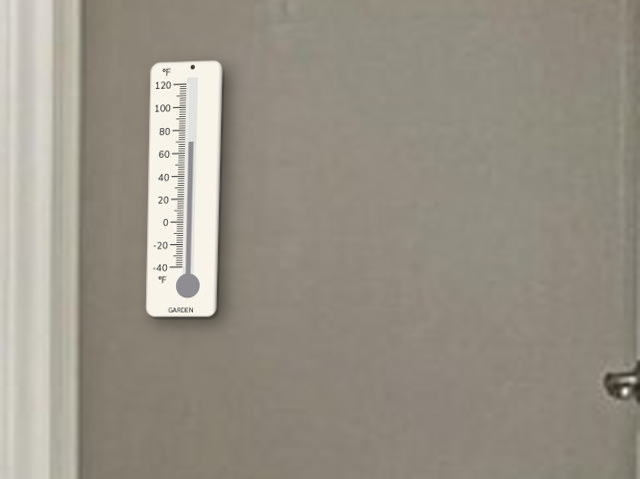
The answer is 70 °F
